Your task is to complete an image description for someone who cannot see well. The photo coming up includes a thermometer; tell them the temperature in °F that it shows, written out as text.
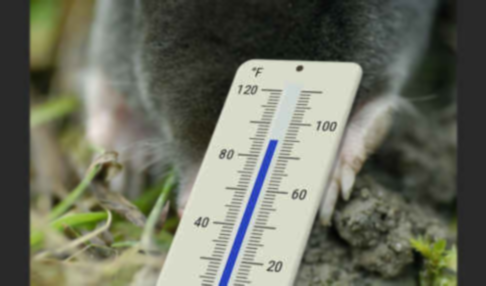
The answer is 90 °F
